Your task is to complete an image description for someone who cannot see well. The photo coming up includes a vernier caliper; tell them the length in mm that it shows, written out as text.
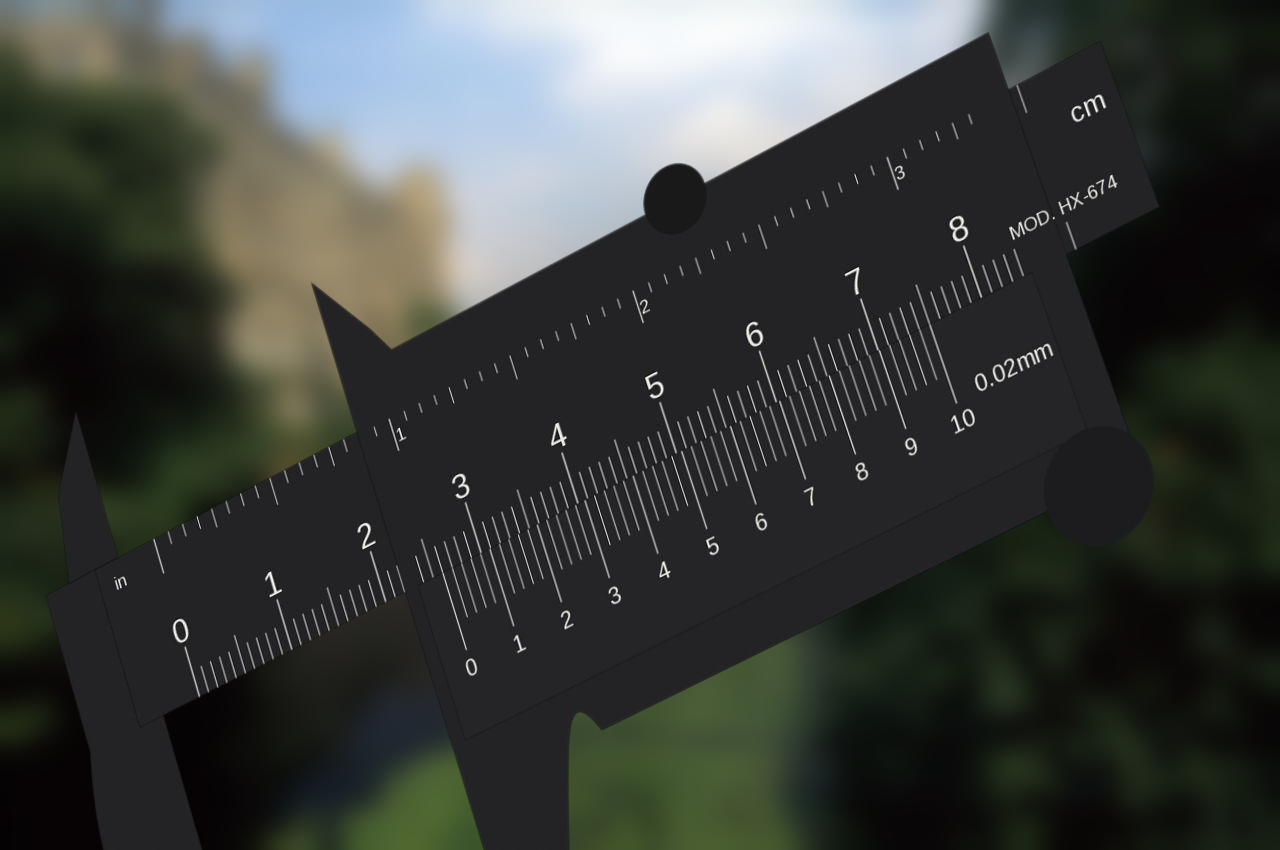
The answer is 26.0 mm
